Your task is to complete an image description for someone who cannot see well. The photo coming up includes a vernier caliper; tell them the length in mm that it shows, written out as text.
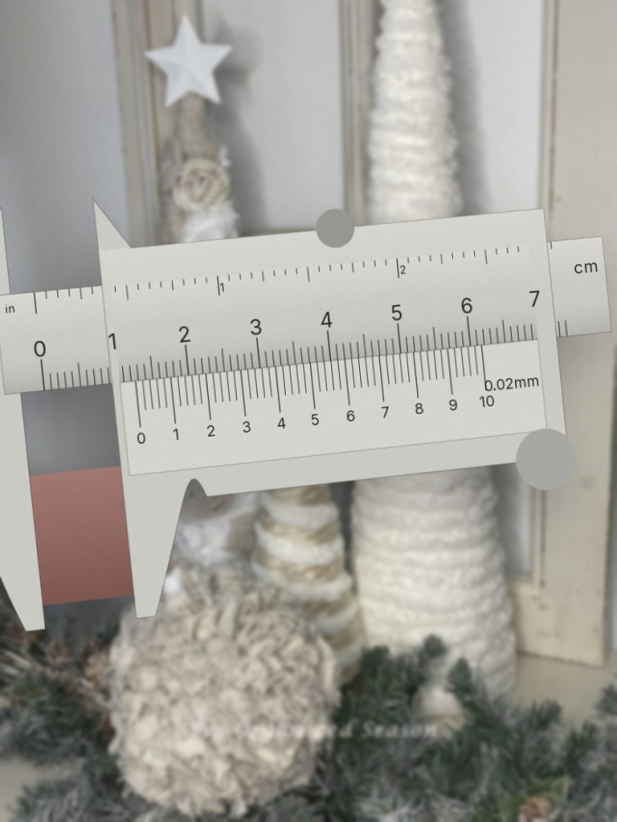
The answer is 12.6 mm
